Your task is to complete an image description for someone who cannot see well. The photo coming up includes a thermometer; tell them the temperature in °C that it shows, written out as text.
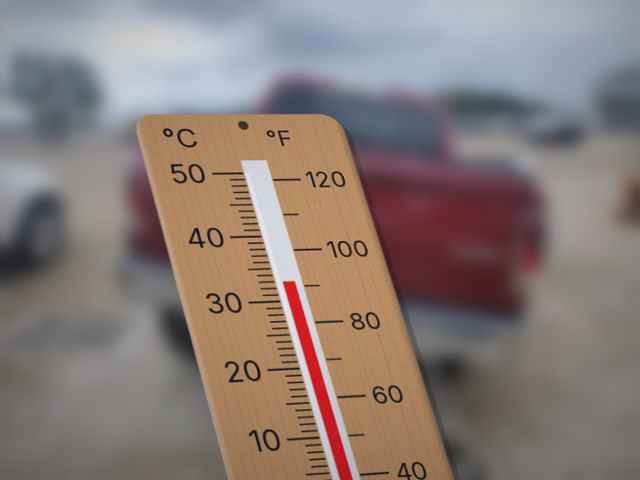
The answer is 33 °C
